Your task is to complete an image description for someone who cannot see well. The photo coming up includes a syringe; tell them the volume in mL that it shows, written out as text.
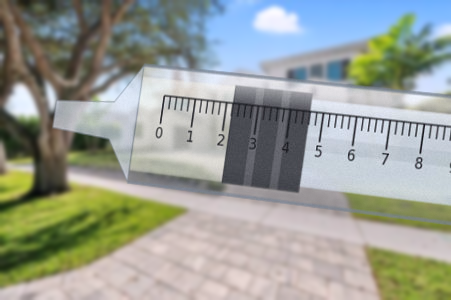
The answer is 2.2 mL
